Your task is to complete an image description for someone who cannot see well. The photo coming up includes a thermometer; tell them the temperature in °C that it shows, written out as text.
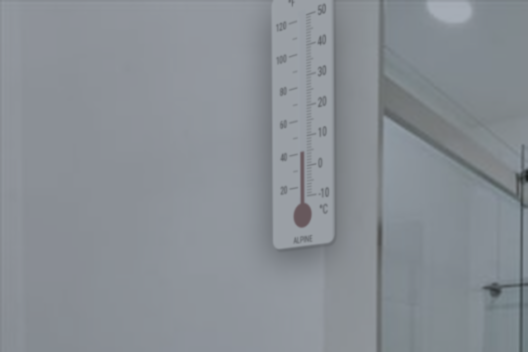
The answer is 5 °C
